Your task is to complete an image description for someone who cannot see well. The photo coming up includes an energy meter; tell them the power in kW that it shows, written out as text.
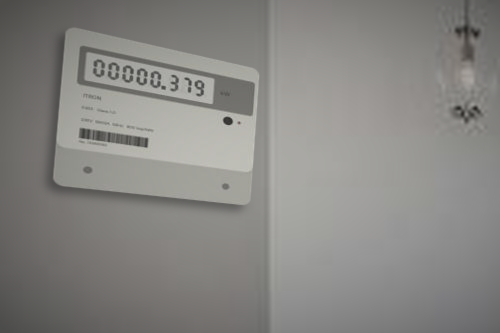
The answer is 0.379 kW
